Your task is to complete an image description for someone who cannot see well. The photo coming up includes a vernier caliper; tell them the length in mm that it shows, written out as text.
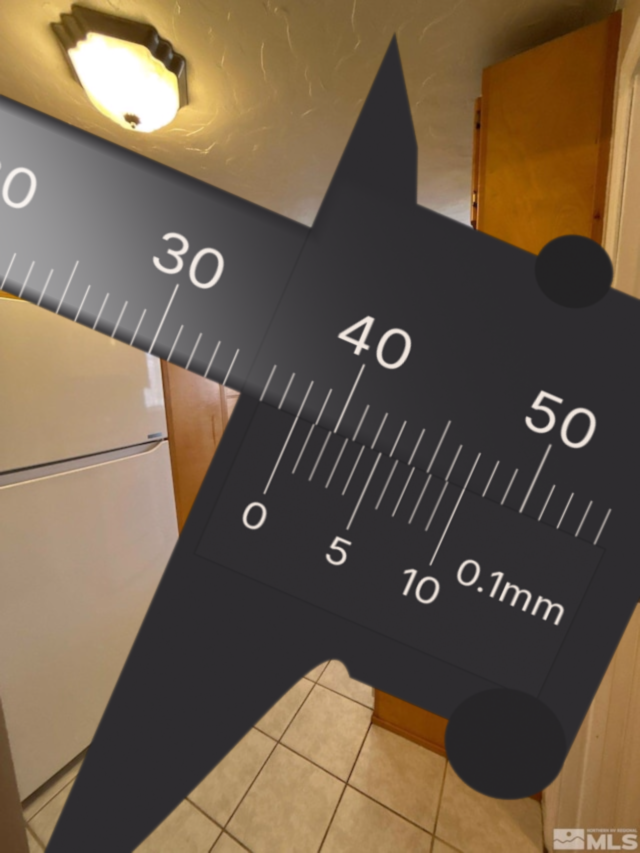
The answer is 38.0 mm
